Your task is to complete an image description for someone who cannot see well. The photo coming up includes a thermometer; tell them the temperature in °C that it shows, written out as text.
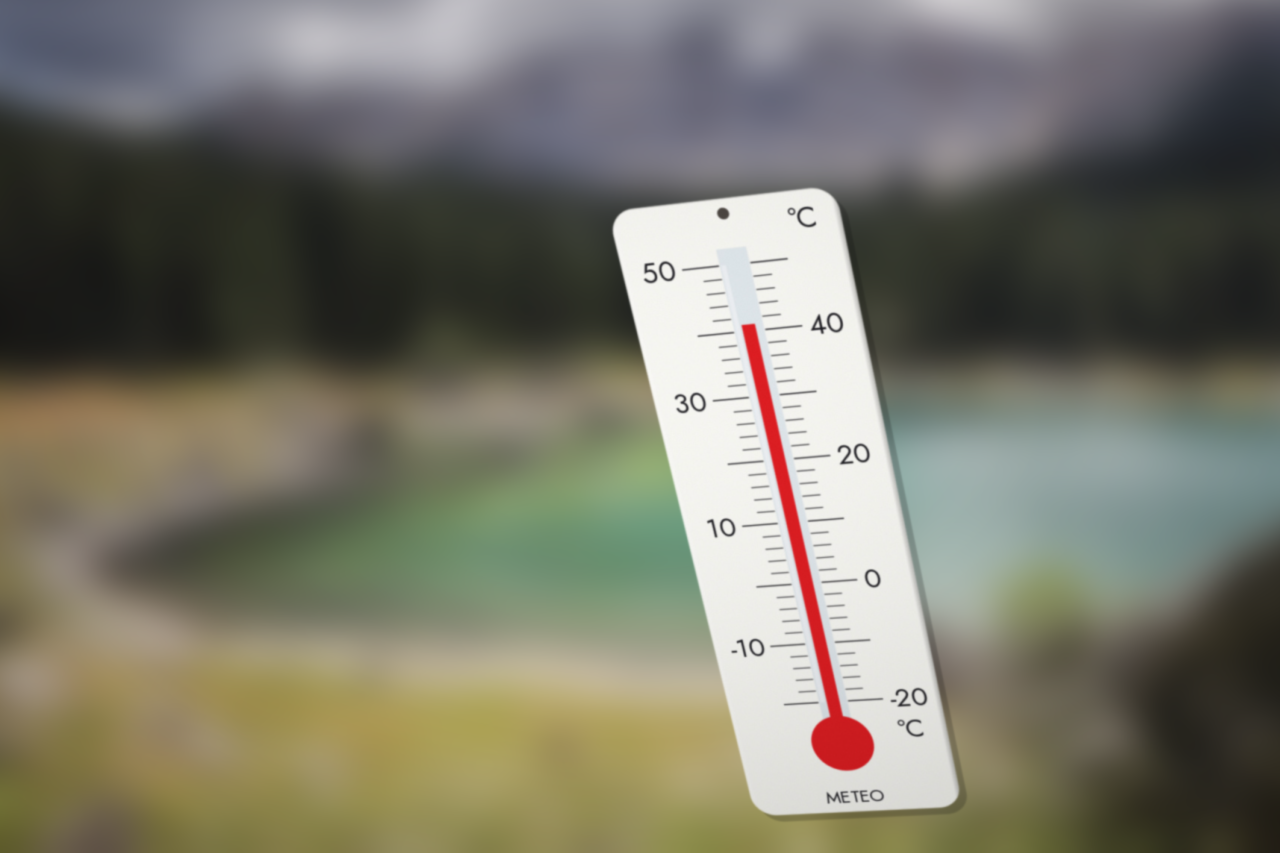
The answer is 41 °C
